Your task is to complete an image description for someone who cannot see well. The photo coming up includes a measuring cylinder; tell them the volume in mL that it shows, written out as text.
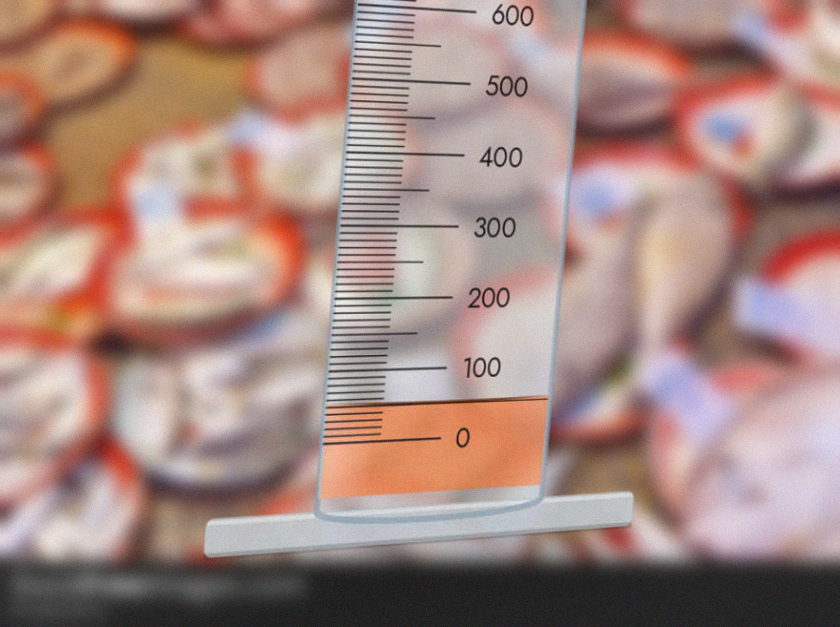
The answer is 50 mL
